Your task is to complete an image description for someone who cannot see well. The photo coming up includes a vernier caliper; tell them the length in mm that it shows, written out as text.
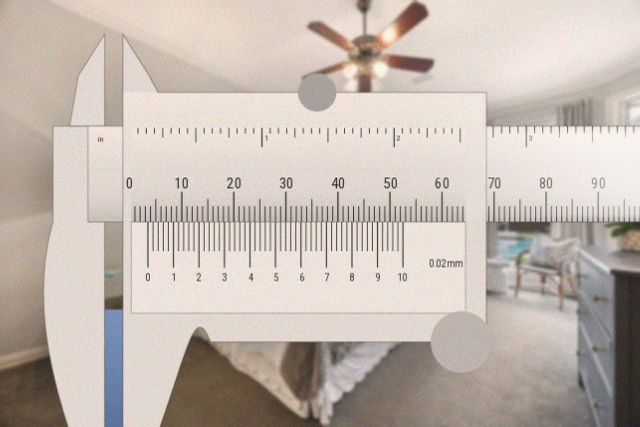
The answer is 3.5 mm
